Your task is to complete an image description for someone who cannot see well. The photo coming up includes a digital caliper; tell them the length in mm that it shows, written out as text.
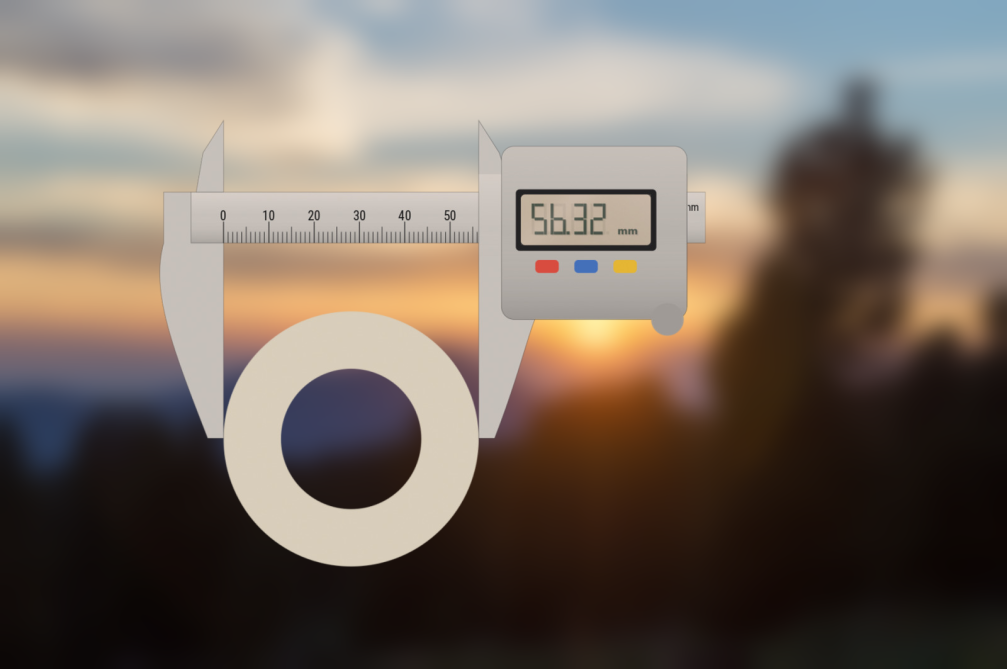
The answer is 56.32 mm
